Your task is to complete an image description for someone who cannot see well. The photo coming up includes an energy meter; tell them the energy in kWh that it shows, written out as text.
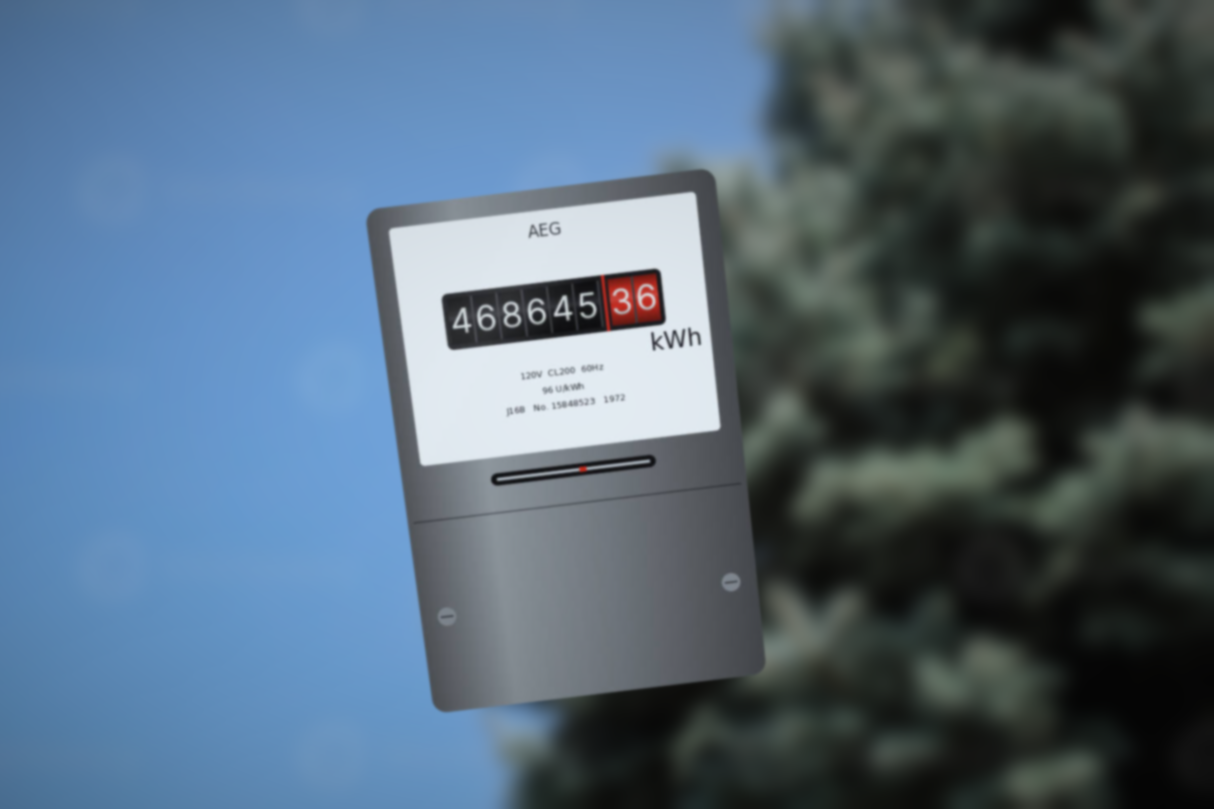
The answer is 468645.36 kWh
